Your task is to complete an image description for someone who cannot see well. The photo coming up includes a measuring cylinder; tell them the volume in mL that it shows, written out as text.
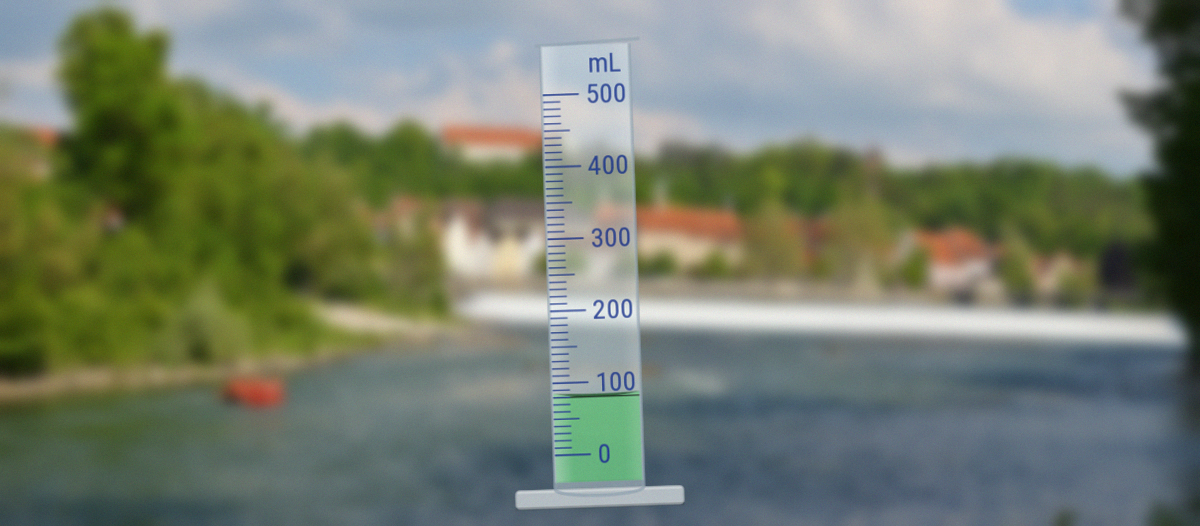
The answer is 80 mL
